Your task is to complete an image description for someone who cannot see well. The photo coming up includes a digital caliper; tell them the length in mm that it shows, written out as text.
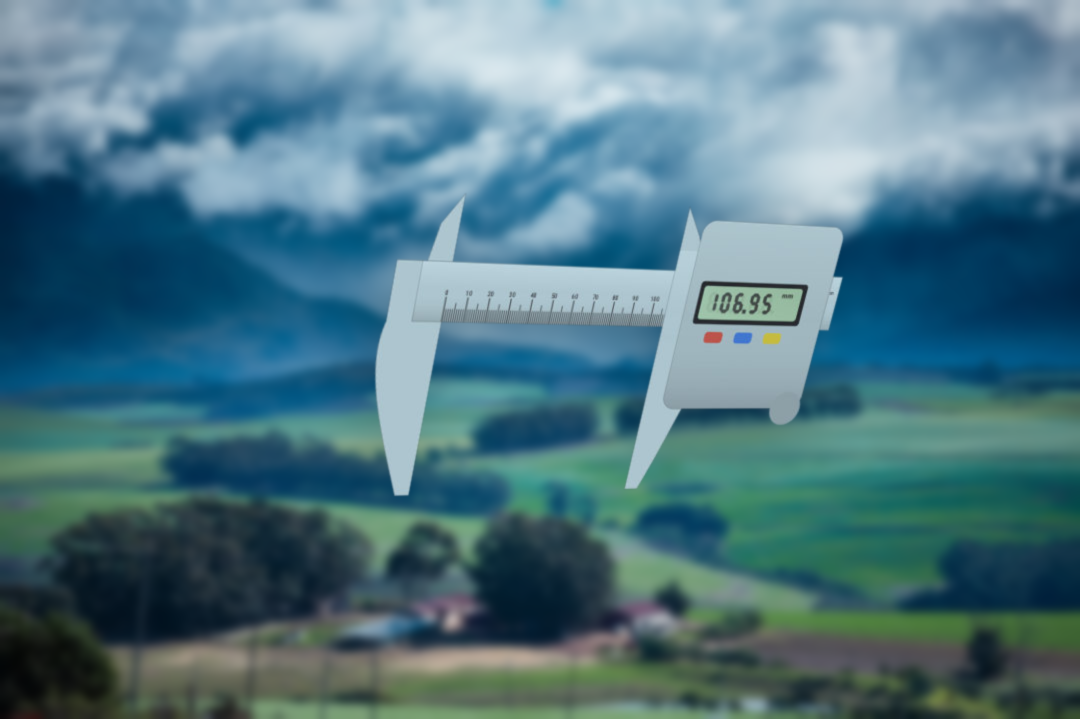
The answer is 106.95 mm
